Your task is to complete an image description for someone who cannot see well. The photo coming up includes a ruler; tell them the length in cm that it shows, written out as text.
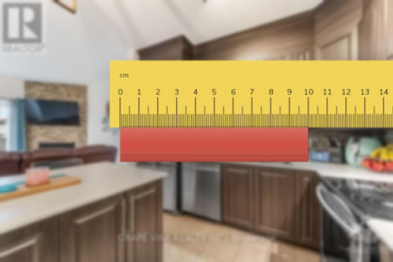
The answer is 10 cm
